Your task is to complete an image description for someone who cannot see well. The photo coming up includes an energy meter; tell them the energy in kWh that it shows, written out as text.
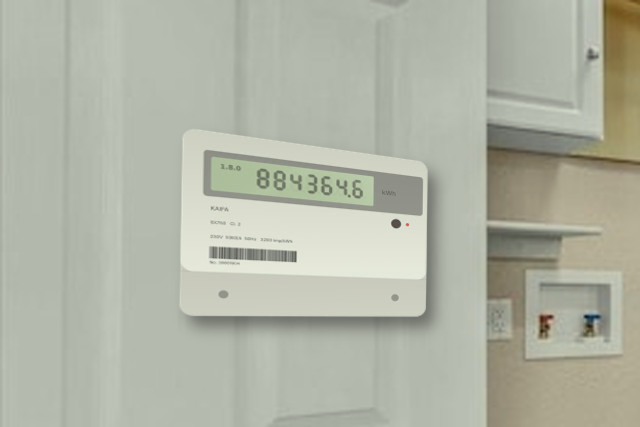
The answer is 884364.6 kWh
